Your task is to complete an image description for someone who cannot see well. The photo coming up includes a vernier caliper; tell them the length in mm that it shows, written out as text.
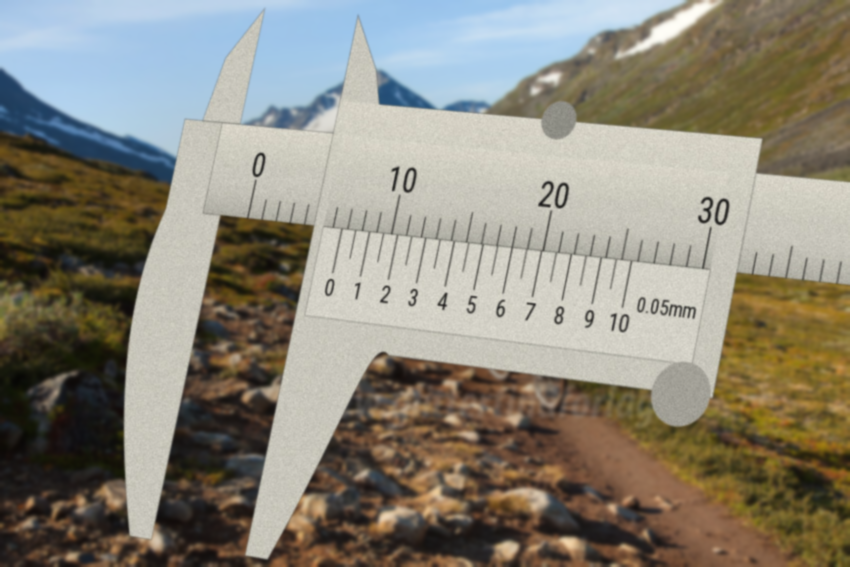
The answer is 6.6 mm
